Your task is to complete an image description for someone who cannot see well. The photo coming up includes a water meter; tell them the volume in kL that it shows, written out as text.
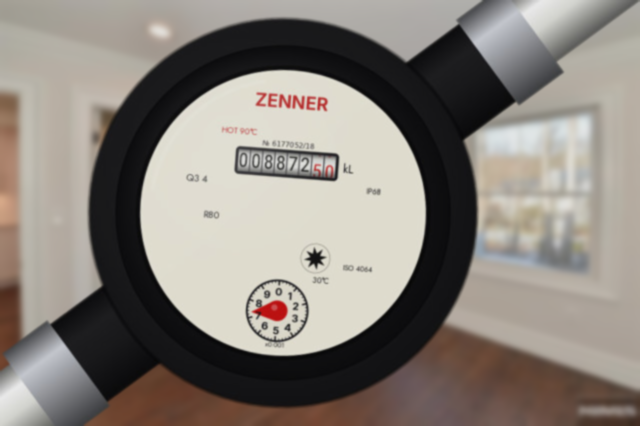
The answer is 8872.497 kL
